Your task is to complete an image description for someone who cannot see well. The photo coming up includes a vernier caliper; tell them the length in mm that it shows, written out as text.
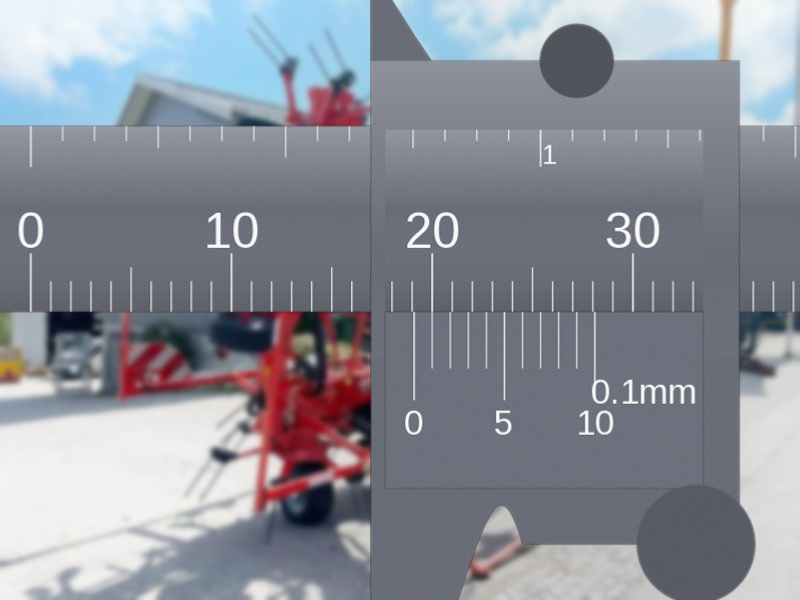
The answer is 19.1 mm
